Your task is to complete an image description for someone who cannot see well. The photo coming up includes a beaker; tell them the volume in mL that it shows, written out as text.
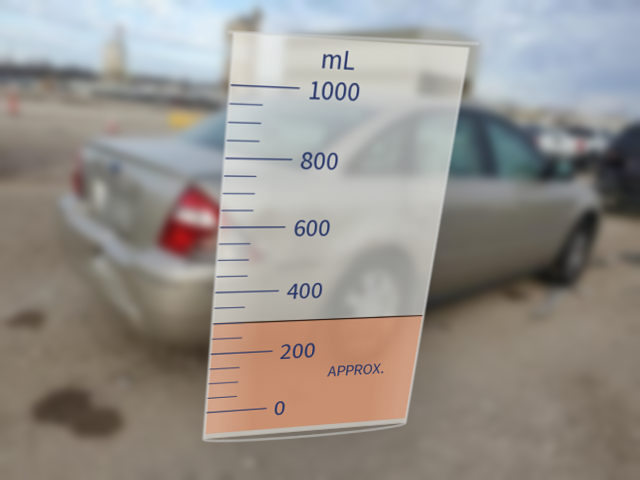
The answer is 300 mL
